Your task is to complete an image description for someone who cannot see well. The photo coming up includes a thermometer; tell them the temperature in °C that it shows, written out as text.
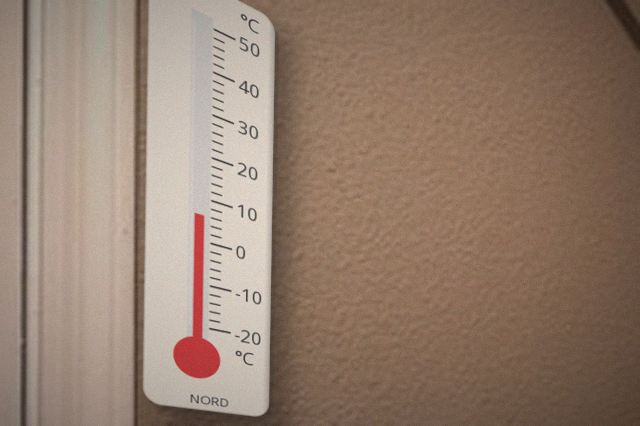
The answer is 6 °C
